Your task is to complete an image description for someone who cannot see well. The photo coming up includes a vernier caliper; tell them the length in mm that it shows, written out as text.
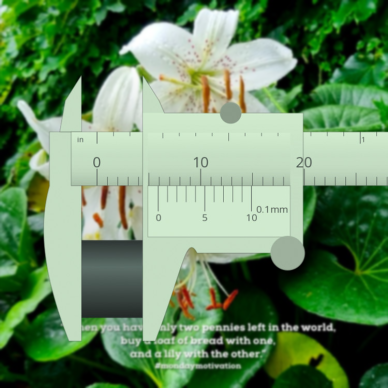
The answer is 5.9 mm
